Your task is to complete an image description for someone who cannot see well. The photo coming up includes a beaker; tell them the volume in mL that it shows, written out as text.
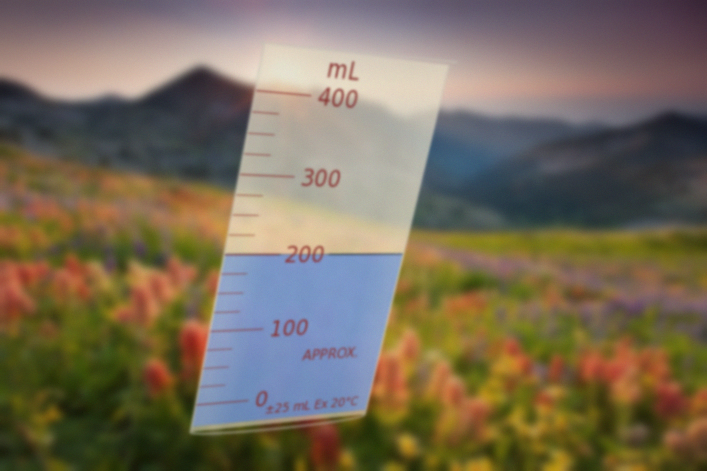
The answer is 200 mL
